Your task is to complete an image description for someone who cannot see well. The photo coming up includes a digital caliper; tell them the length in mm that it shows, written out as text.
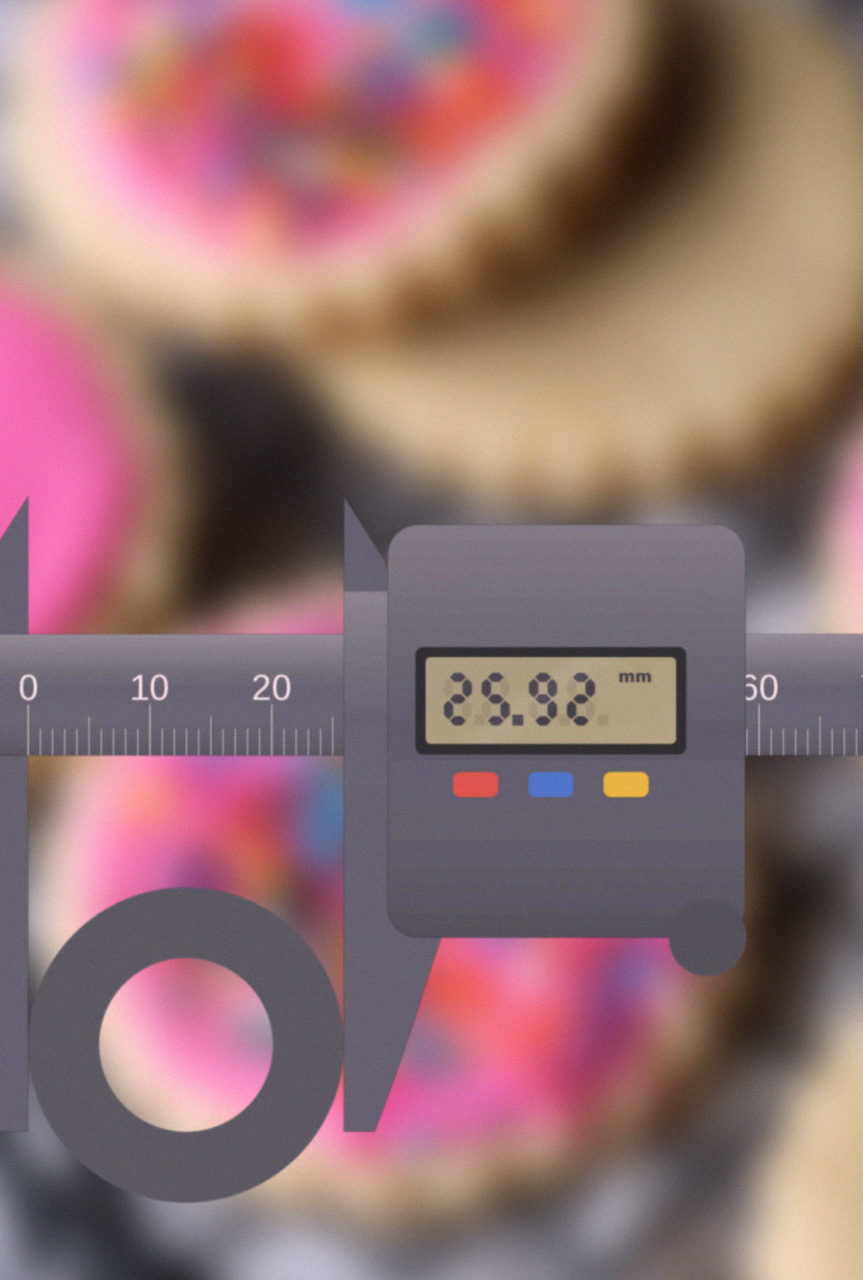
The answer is 25.92 mm
